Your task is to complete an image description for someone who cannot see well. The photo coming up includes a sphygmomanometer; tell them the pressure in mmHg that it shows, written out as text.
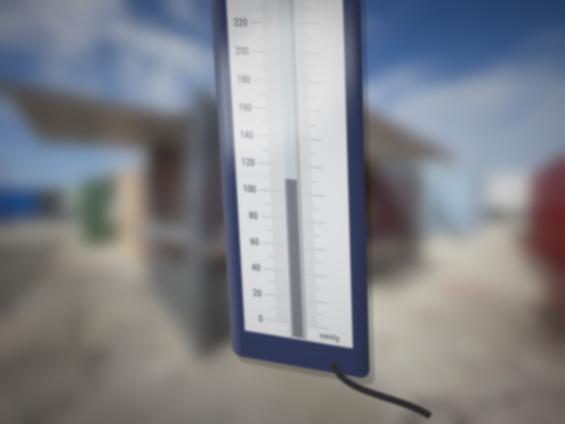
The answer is 110 mmHg
